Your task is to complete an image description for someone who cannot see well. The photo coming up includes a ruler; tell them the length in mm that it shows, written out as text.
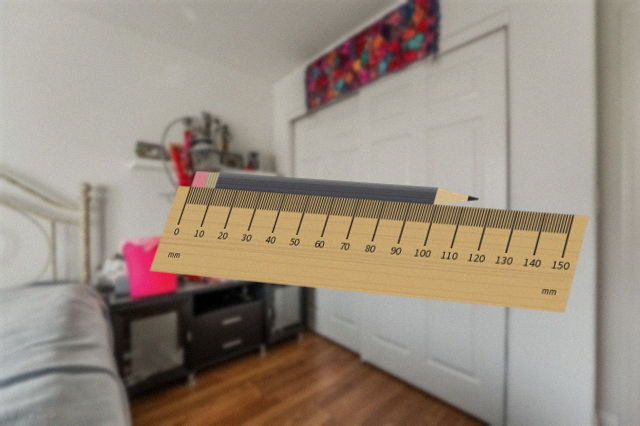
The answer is 115 mm
